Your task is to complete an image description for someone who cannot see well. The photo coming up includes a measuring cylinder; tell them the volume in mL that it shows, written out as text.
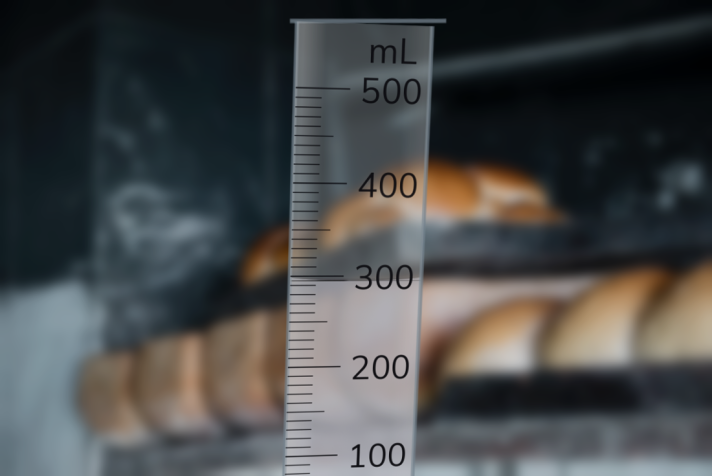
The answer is 295 mL
